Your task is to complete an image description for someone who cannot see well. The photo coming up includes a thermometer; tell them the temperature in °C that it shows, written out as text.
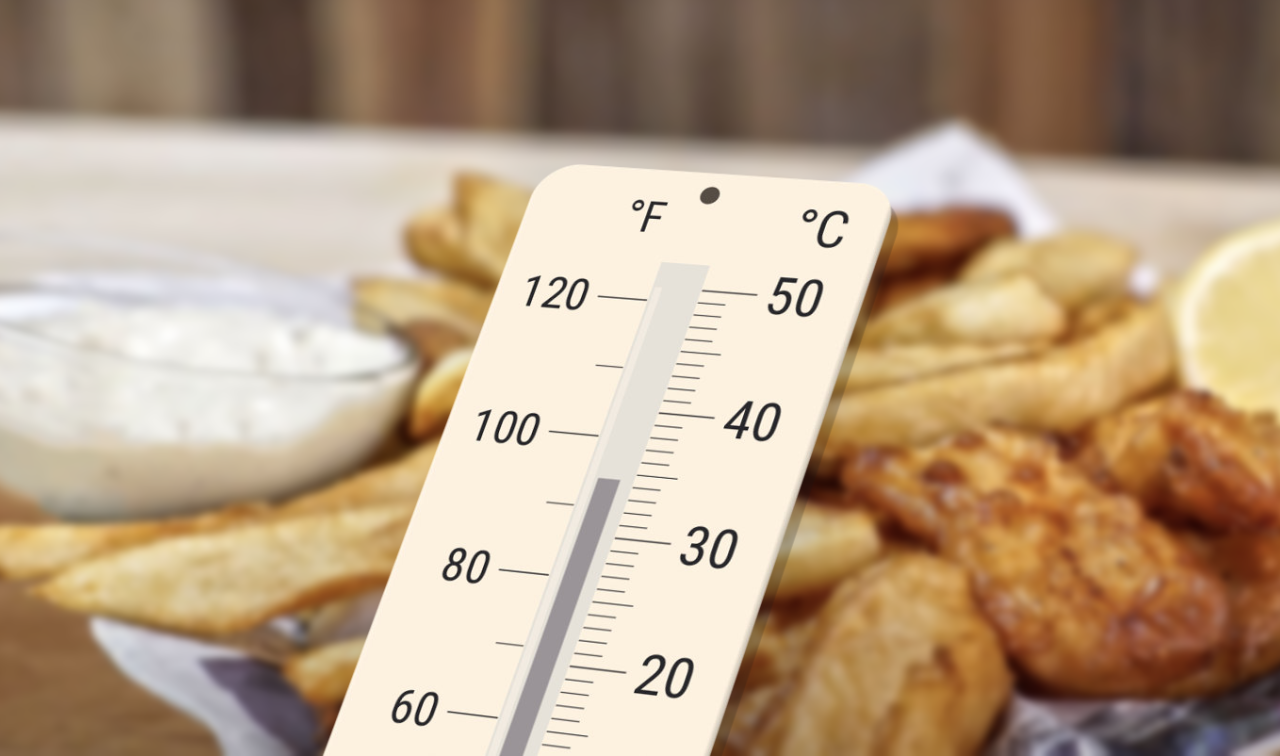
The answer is 34.5 °C
